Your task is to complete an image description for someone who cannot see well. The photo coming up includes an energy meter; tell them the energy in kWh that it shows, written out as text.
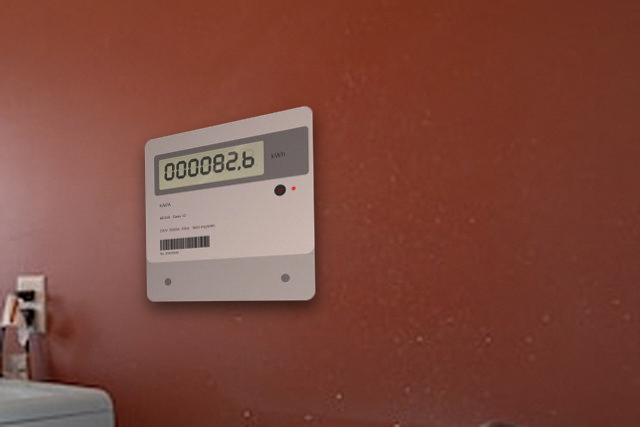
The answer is 82.6 kWh
